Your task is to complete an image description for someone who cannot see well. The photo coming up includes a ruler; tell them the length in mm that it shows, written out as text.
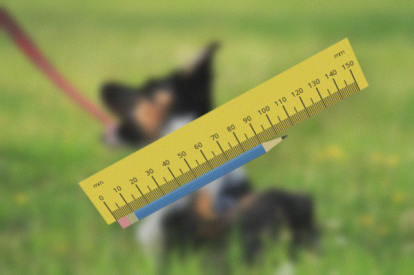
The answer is 105 mm
